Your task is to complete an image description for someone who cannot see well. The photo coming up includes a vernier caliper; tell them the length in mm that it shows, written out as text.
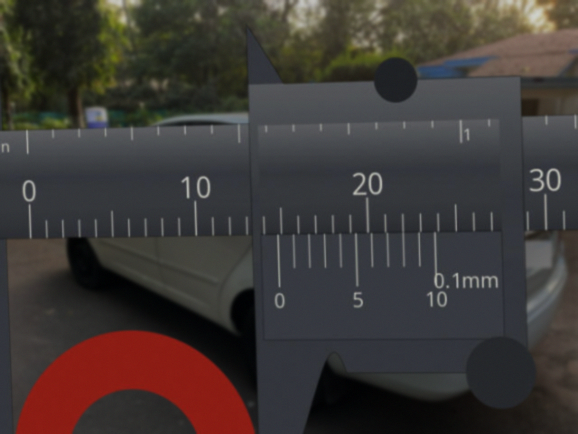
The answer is 14.8 mm
